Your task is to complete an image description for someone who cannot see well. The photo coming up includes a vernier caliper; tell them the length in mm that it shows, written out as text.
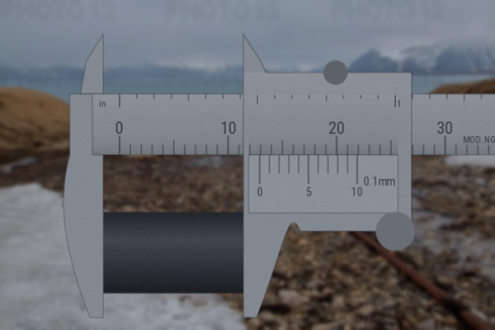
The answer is 12.9 mm
